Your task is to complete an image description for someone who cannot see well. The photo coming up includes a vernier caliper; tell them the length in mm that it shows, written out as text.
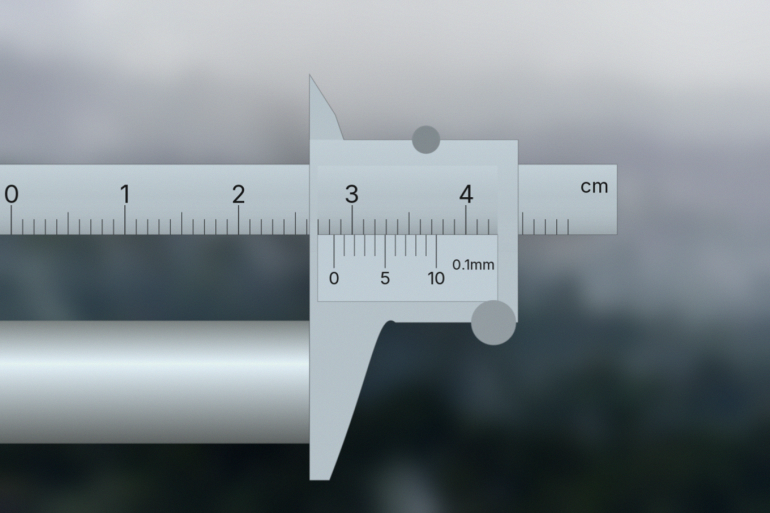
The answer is 28.4 mm
